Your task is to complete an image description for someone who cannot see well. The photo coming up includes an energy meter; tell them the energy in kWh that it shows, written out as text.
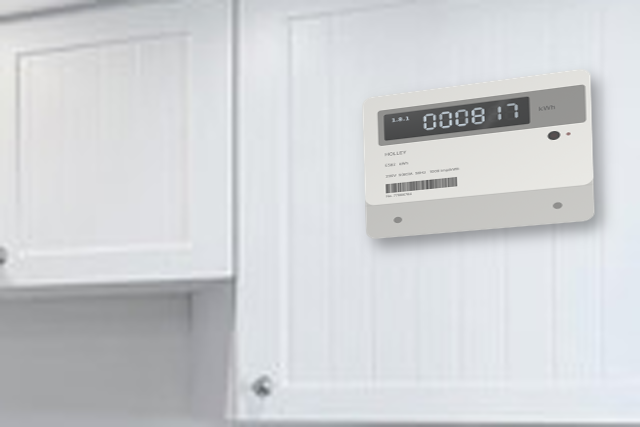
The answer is 817 kWh
